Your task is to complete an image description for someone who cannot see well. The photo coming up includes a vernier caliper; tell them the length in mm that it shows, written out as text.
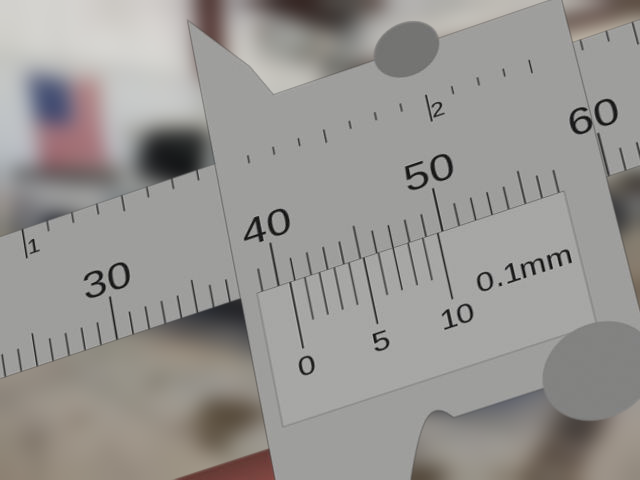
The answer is 40.7 mm
